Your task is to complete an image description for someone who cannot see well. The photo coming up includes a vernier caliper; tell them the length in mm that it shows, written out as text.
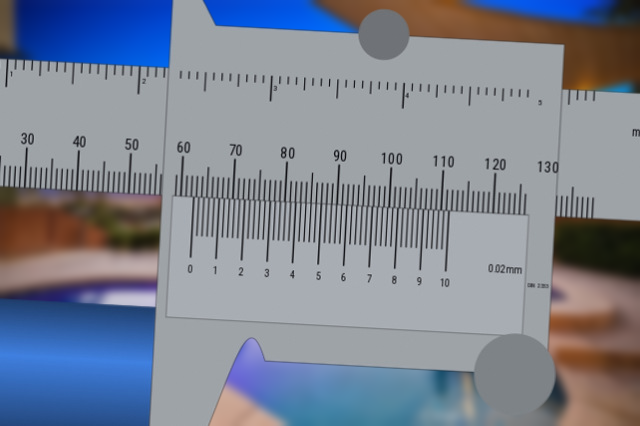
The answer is 62.5 mm
